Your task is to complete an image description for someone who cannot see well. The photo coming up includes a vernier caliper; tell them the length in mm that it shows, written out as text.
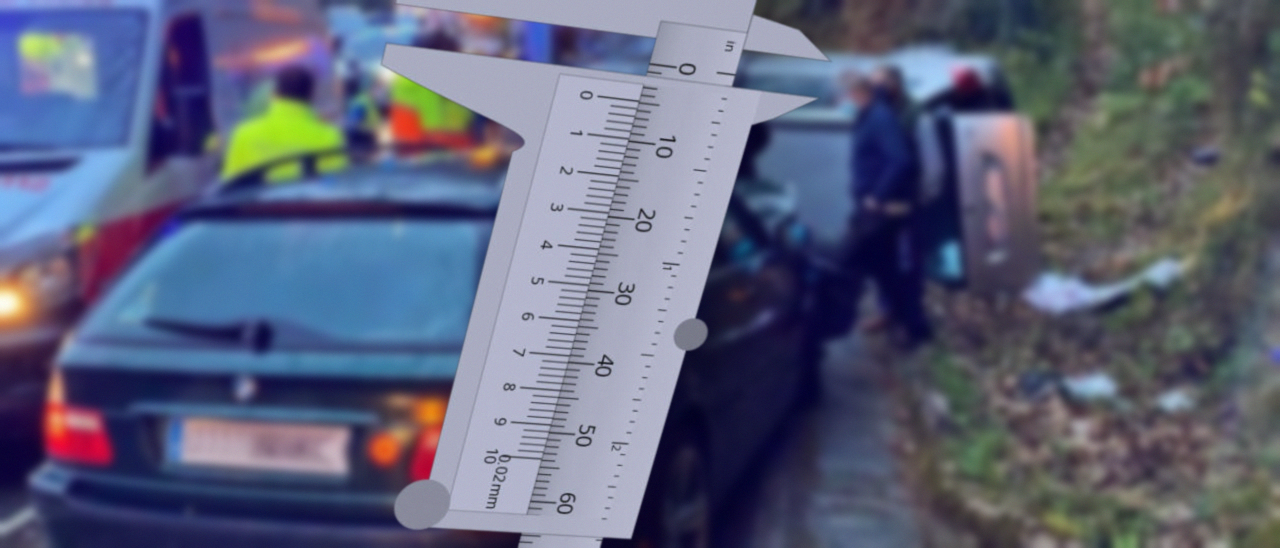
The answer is 4.8 mm
